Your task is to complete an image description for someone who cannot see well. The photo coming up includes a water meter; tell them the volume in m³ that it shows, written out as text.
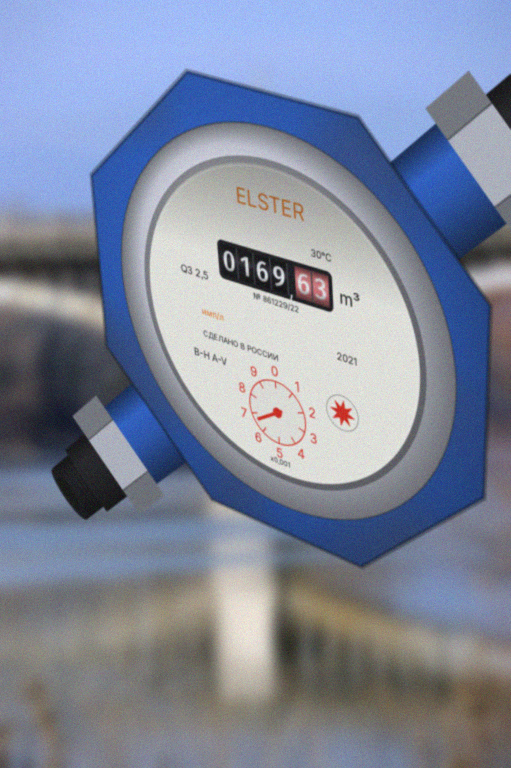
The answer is 169.636 m³
